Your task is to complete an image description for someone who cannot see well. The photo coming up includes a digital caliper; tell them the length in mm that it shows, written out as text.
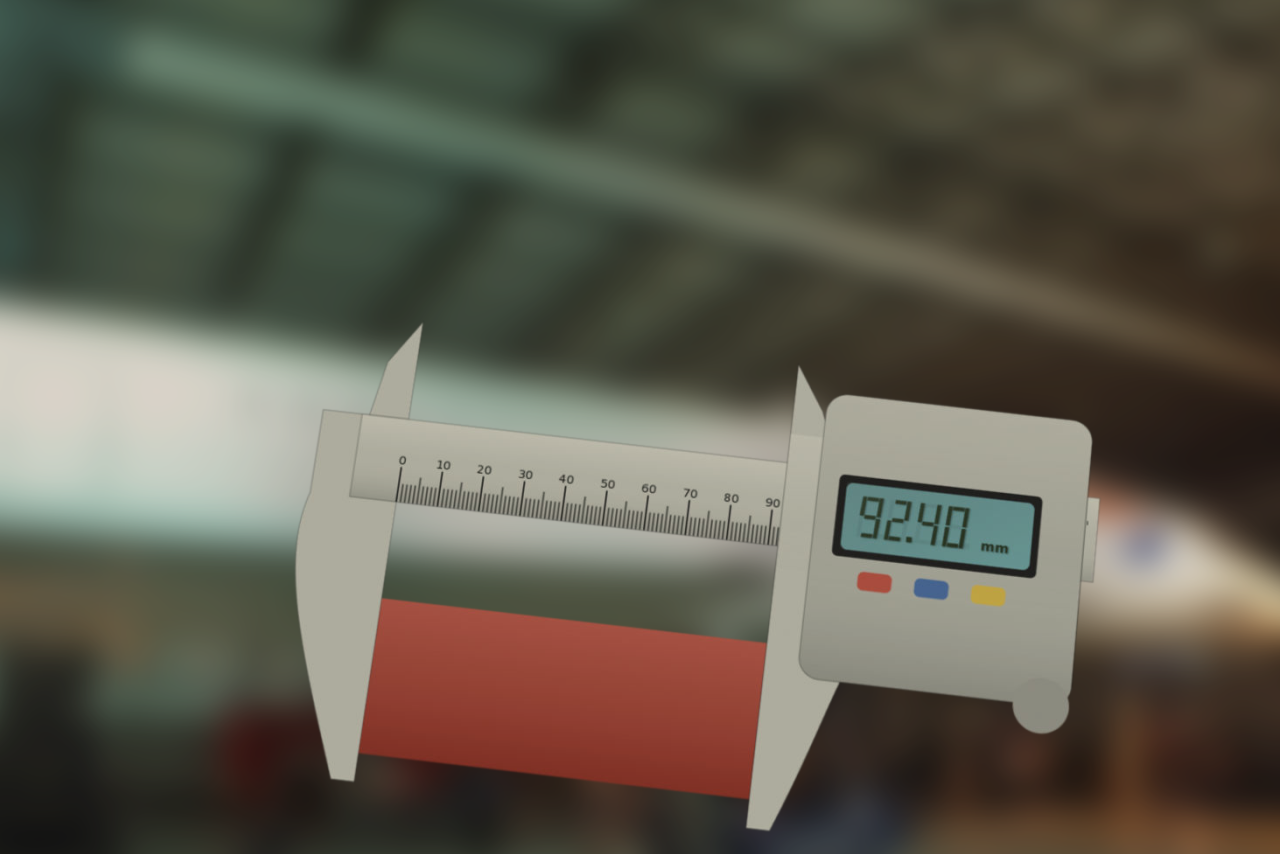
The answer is 92.40 mm
